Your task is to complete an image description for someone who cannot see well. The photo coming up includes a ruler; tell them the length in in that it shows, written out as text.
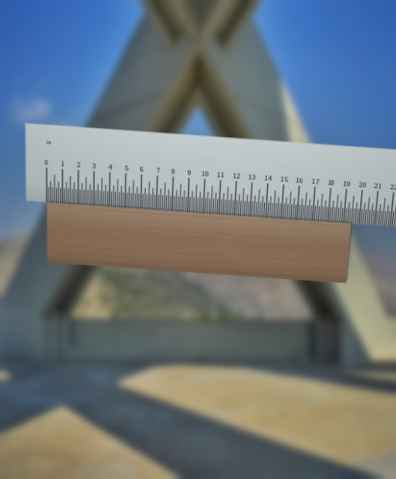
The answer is 19.5 in
